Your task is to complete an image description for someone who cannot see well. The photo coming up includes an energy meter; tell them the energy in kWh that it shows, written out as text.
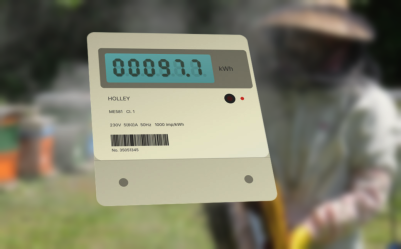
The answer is 97.7 kWh
